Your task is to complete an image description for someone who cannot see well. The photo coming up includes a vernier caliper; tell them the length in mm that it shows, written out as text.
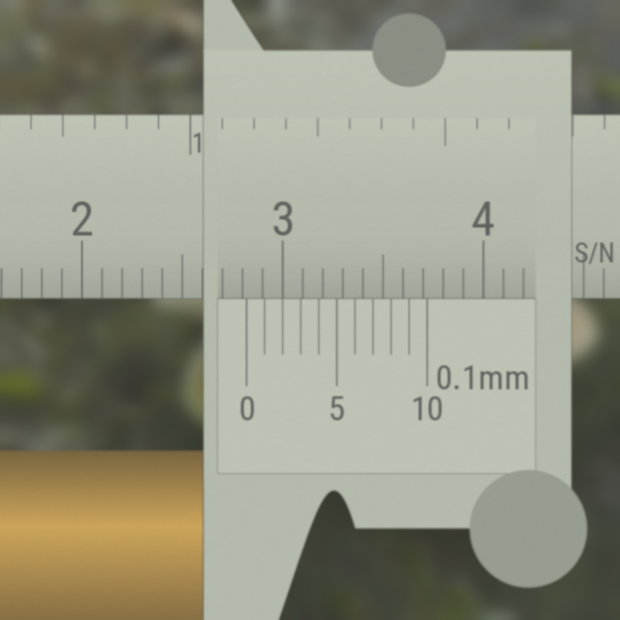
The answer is 28.2 mm
